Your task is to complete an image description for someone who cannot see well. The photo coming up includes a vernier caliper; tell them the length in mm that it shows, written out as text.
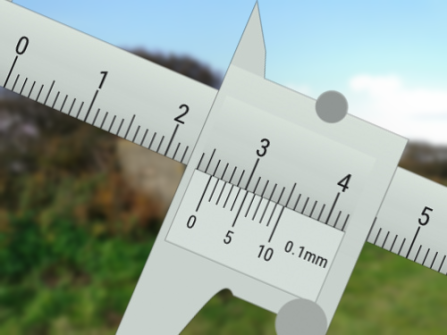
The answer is 25.8 mm
